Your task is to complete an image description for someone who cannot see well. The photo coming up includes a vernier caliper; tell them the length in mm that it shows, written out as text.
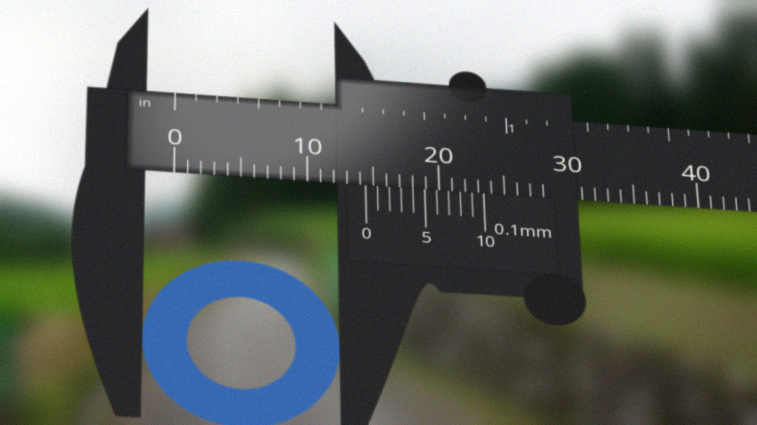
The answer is 14.4 mm
